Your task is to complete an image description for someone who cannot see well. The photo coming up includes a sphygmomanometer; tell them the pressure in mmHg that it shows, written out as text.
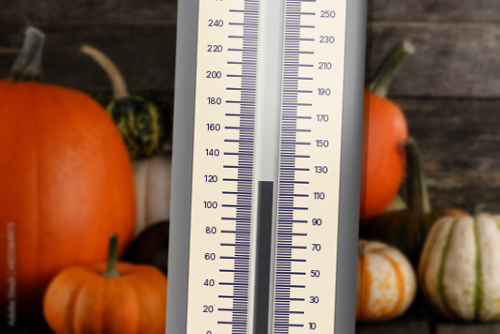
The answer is 120 mmHg
